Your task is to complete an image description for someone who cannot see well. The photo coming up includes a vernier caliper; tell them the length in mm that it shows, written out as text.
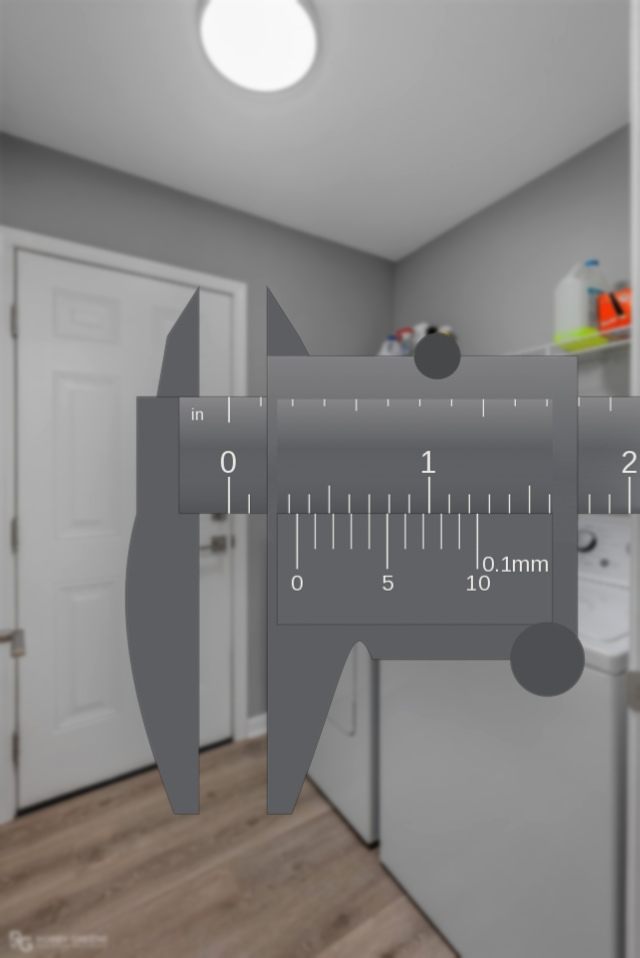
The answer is 3.4 mm
